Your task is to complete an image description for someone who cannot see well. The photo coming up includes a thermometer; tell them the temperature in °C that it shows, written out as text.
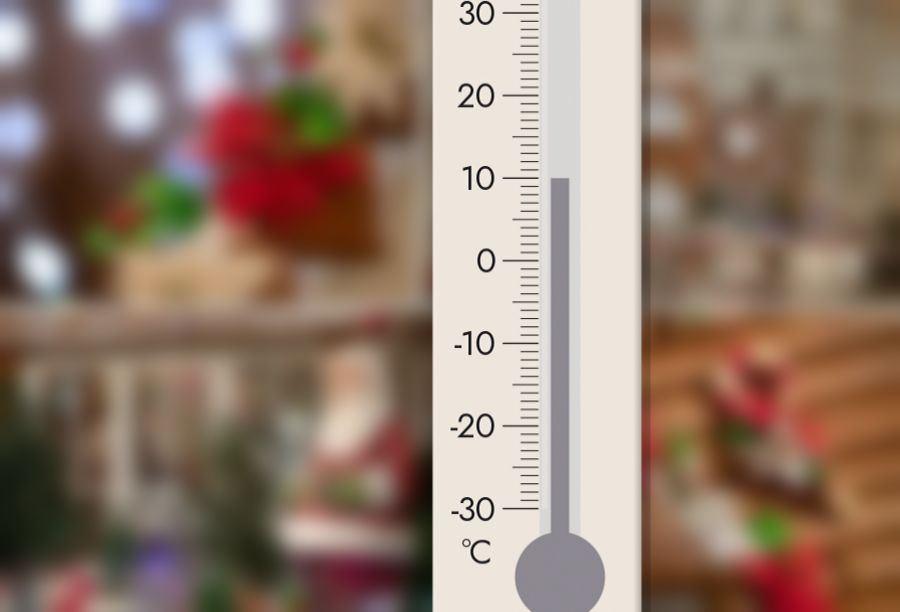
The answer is 10 °C
